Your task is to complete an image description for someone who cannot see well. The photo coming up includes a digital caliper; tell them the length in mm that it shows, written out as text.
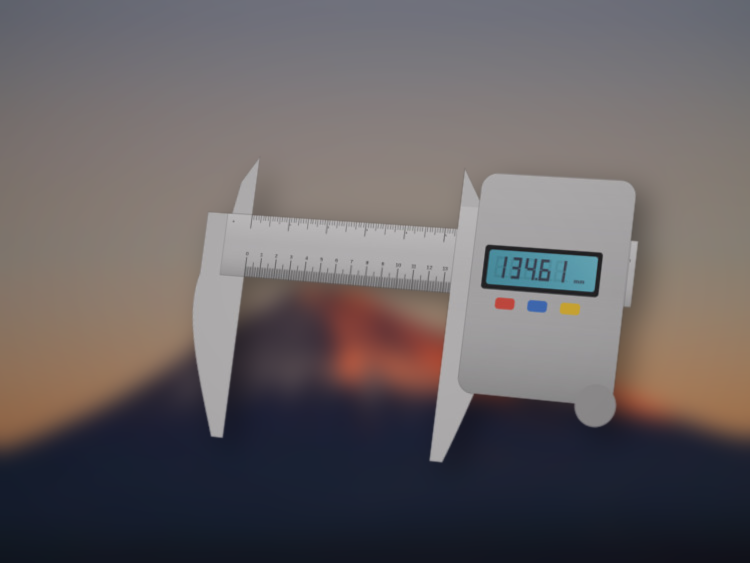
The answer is 134.61 mm
